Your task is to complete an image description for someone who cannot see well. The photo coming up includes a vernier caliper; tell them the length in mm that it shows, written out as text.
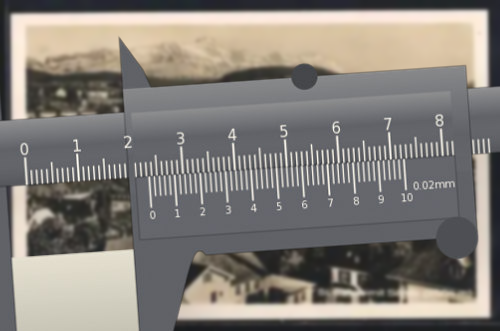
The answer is 23.5 mm
